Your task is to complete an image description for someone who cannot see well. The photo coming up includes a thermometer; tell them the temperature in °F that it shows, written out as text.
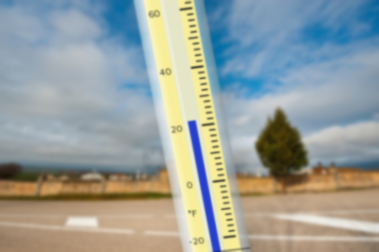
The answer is 22 °F
